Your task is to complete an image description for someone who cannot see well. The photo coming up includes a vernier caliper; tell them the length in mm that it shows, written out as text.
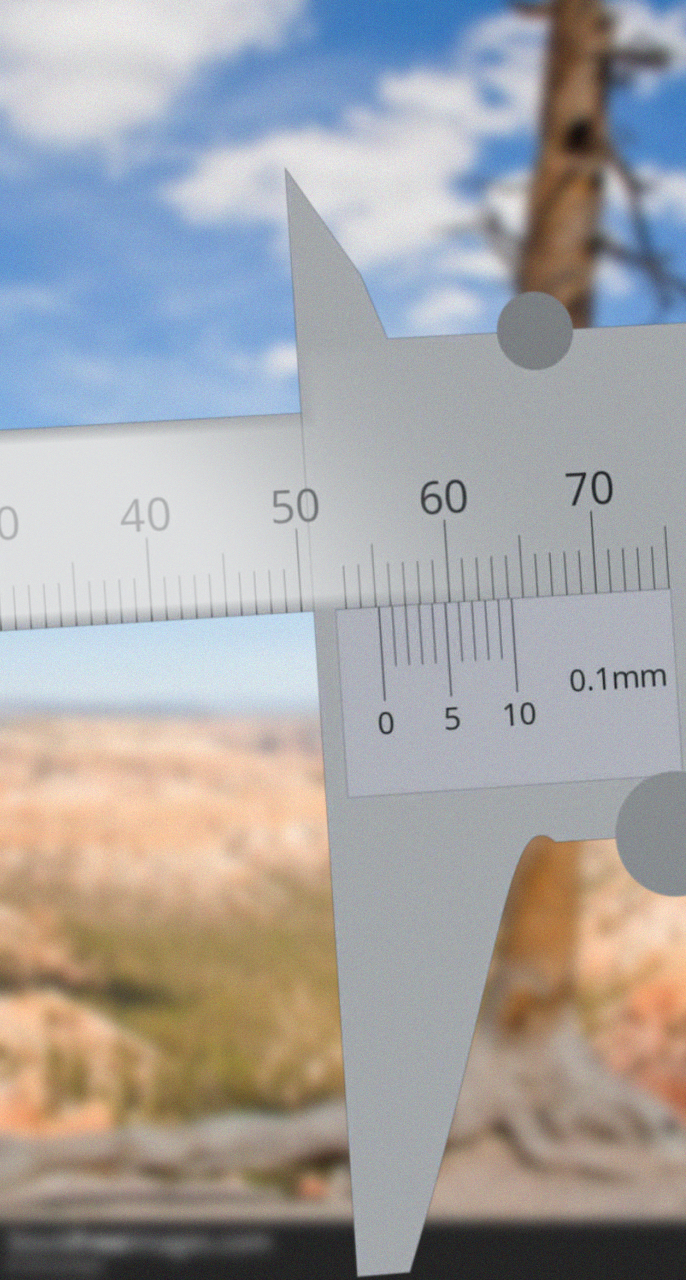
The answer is 55.2 mm
